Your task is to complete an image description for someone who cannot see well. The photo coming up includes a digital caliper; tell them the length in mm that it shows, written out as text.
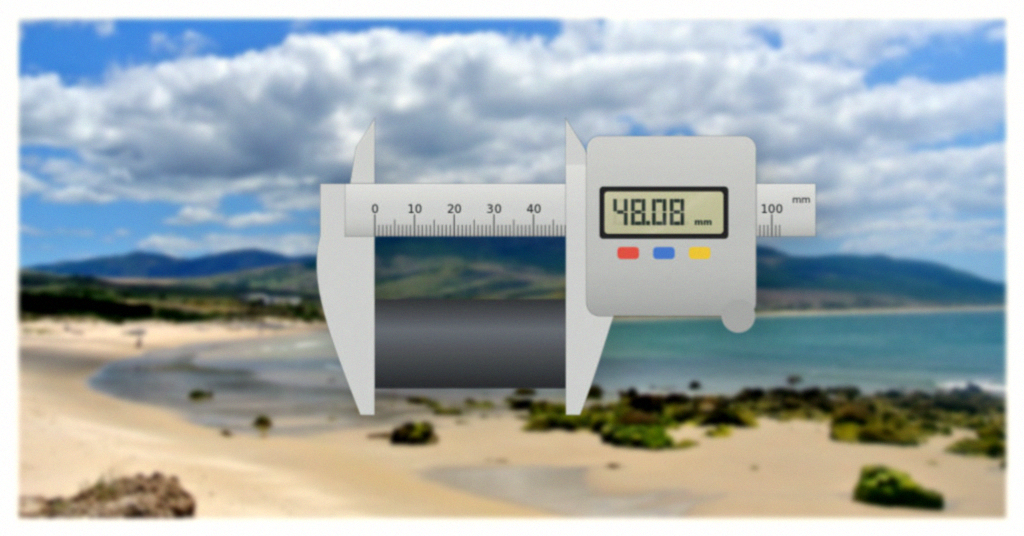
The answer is 48.08 mm
